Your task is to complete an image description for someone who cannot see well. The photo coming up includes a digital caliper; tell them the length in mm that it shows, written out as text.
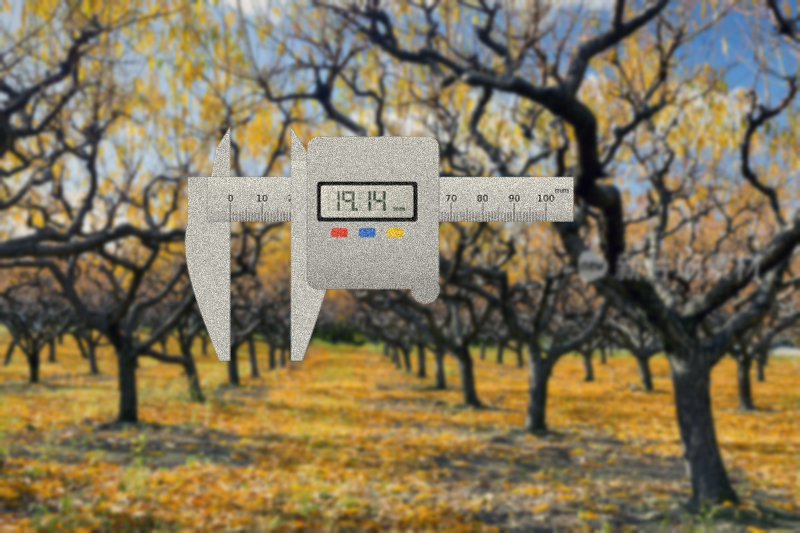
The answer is 19.14 mm
